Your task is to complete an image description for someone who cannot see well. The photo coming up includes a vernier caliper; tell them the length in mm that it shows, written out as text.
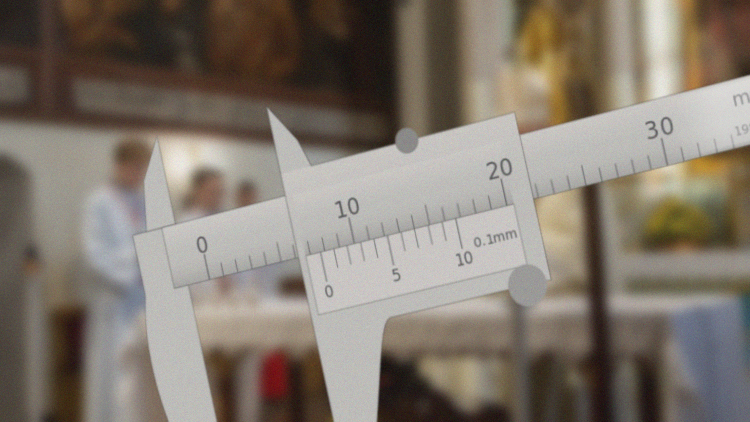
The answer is 7.7 mm
